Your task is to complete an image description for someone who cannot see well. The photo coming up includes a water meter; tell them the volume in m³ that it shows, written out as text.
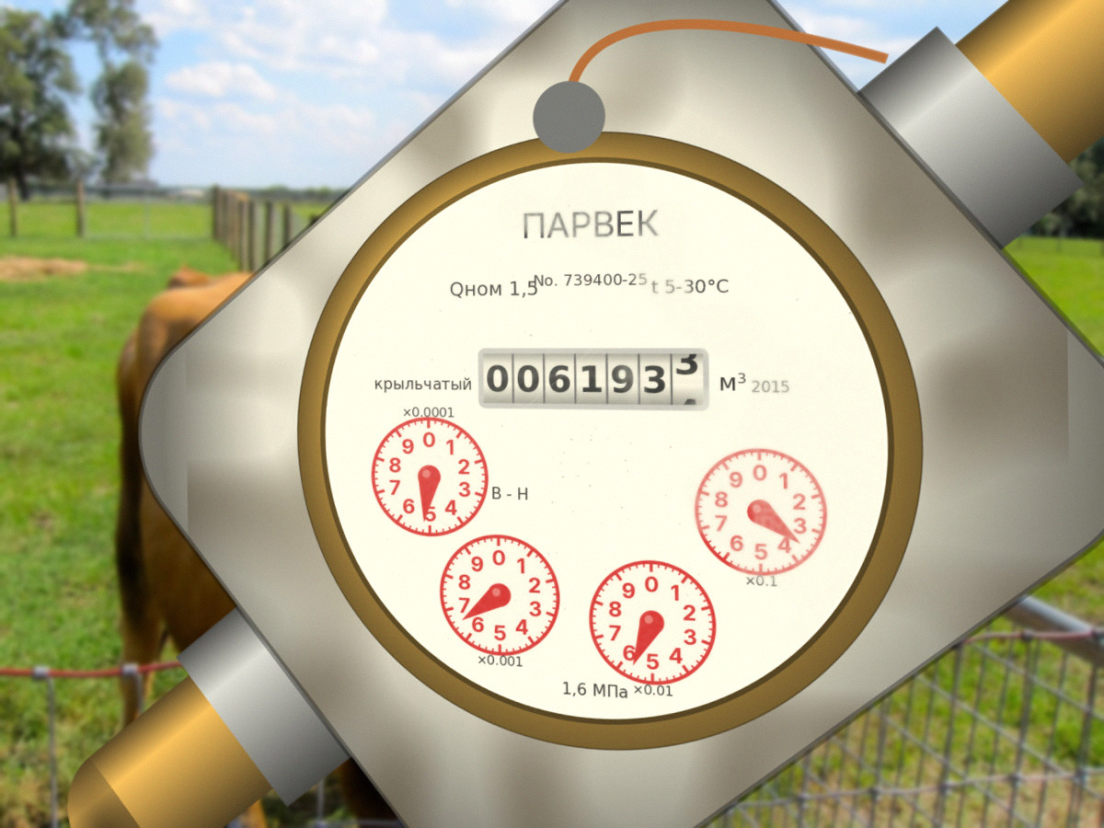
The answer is 61933.3565 m³
